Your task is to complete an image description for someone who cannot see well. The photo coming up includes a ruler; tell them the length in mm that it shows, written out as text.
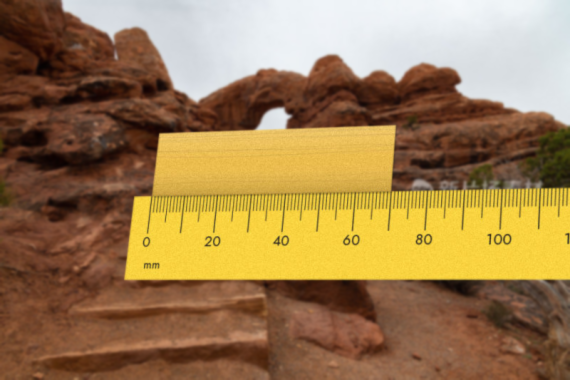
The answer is 70 mm
